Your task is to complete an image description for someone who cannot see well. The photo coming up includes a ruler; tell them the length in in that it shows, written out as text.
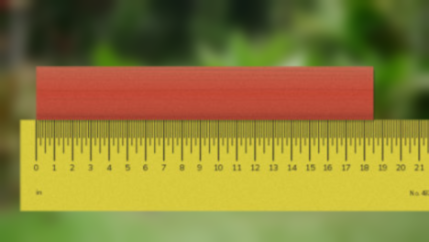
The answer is 18.5 in
